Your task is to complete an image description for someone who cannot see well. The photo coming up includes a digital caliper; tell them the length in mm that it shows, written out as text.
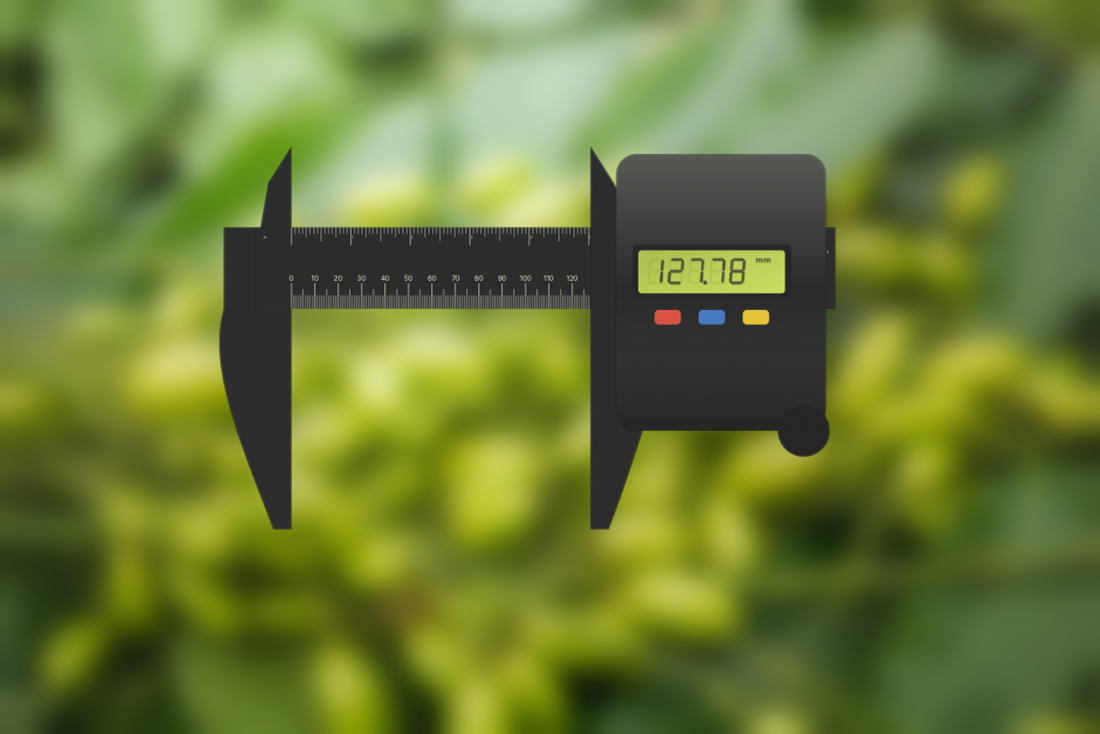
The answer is 127.78 mm
